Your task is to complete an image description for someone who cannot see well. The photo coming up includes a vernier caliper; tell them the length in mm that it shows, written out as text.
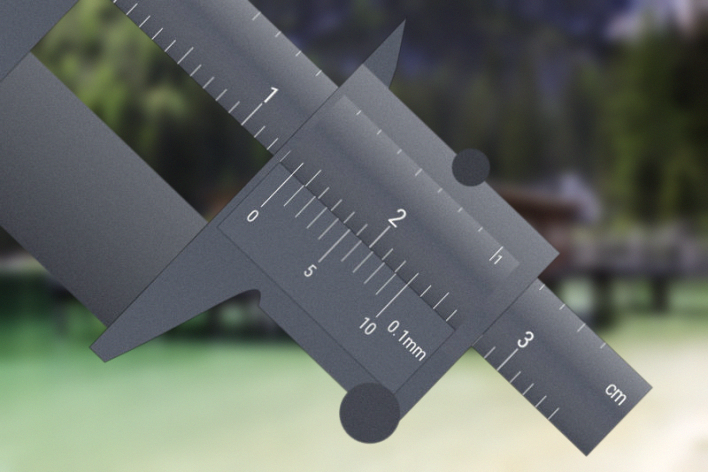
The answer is 14.0 mm
